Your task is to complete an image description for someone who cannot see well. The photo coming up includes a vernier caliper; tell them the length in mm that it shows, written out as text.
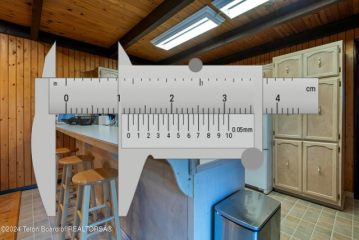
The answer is 11.8 mm
